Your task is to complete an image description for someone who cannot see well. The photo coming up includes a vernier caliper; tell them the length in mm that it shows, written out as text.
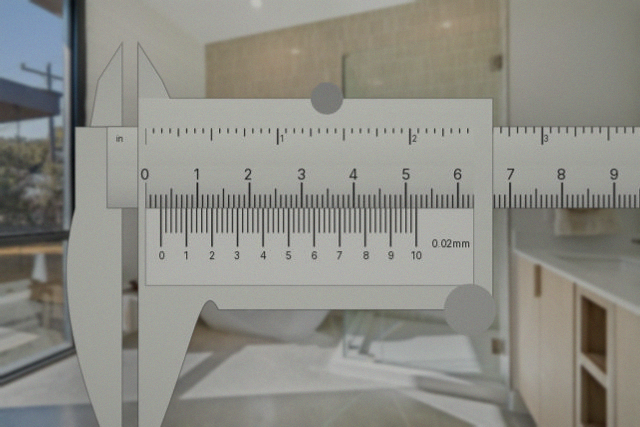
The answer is 3.0 mm
